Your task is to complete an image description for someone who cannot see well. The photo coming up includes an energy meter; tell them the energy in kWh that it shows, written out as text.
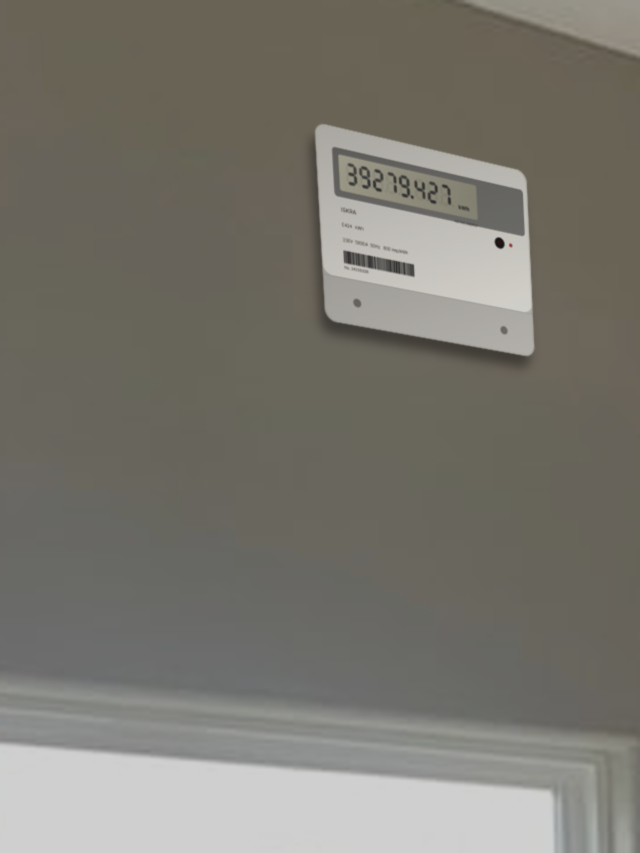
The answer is 39279.427 kWh
